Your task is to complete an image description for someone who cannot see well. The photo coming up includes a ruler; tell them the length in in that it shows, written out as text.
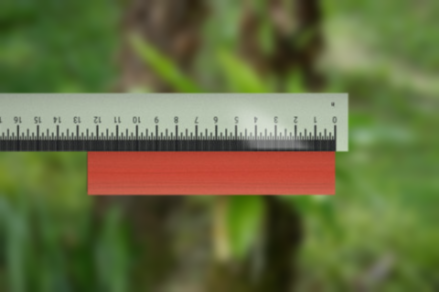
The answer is 12.5 in
